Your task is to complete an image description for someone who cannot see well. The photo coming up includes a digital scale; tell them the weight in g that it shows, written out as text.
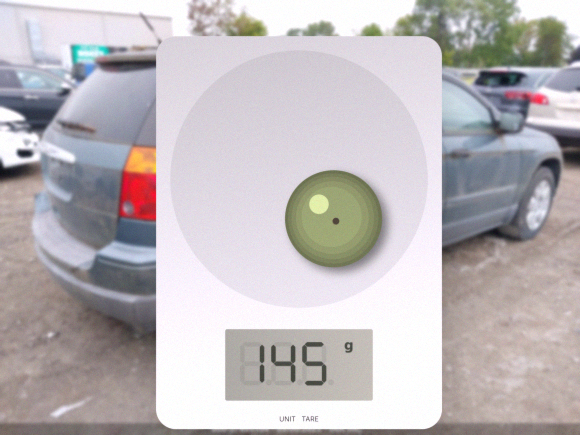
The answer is 145 g
